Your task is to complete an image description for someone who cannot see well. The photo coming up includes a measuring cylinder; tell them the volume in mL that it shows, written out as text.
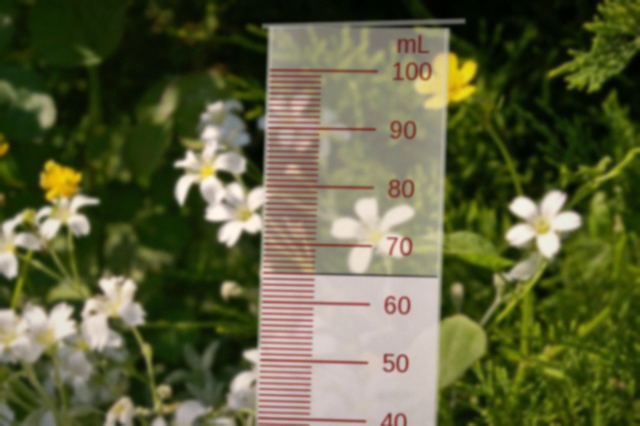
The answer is 65 mL
